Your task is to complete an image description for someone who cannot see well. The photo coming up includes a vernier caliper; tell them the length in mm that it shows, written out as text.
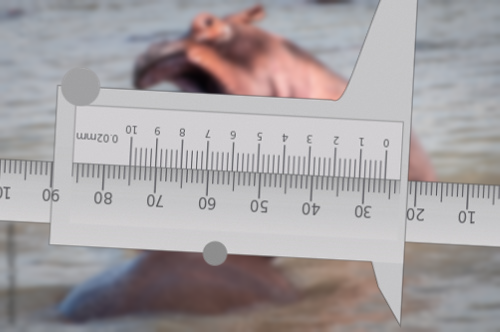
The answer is 26.0 mm
